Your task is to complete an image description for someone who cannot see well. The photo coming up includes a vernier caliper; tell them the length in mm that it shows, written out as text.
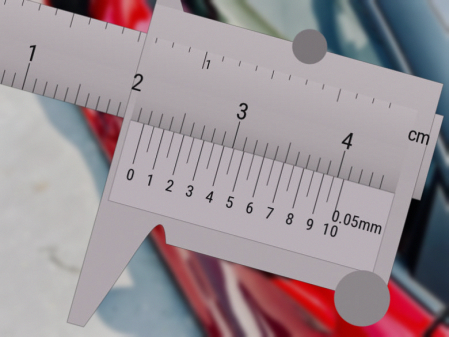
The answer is 21.6 mm
